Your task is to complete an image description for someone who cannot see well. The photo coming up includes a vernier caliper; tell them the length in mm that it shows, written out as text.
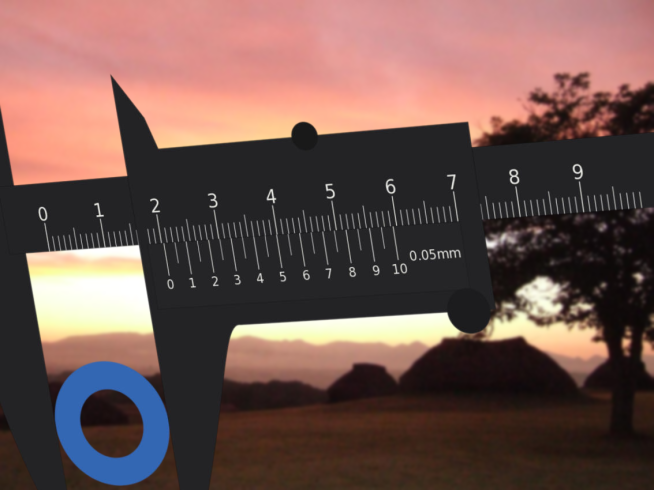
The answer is 20.4 mm
